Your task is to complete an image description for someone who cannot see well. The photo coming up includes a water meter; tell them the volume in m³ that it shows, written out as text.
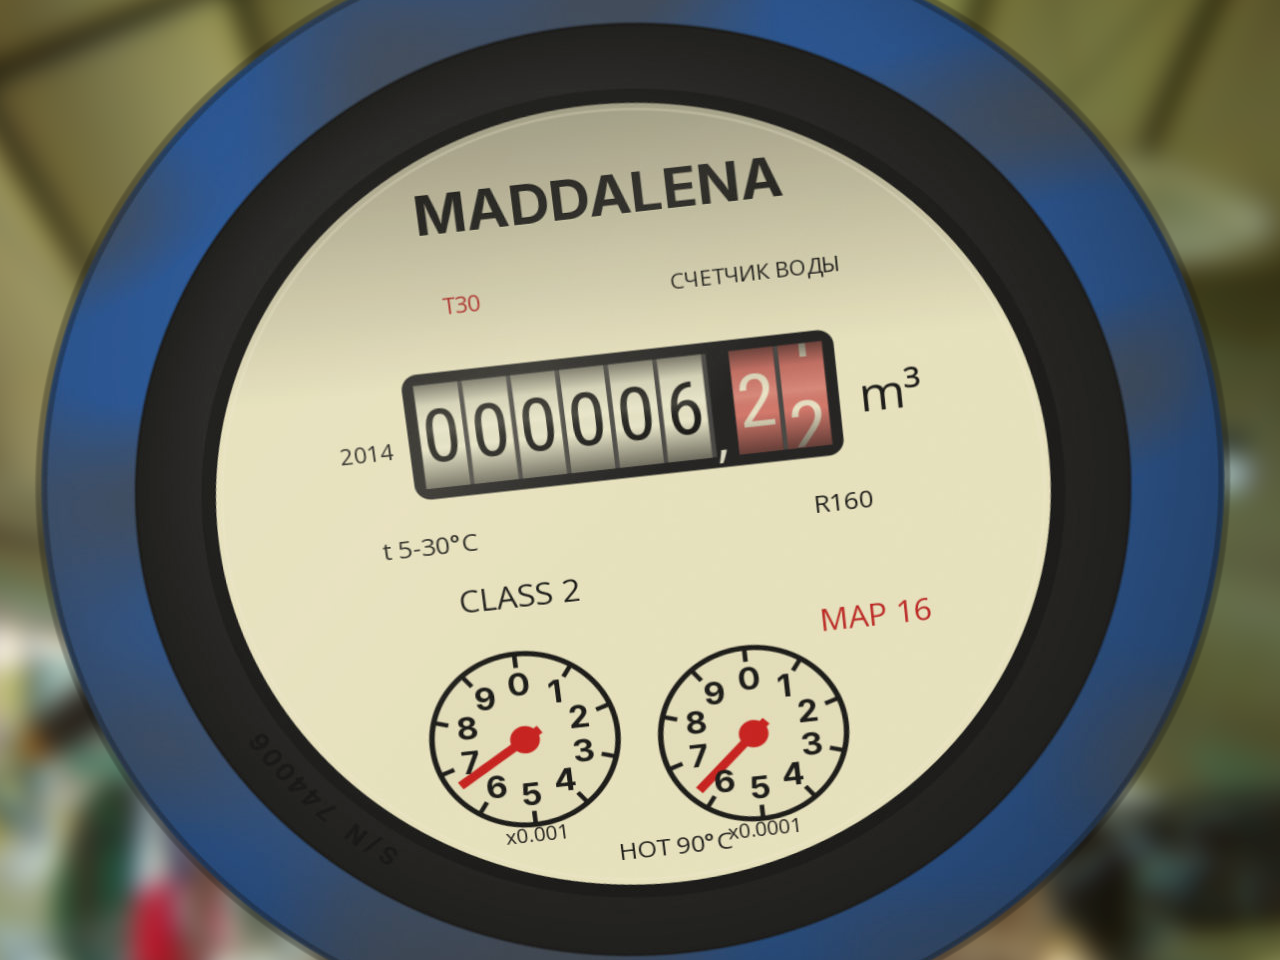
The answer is 6.2166 m³
